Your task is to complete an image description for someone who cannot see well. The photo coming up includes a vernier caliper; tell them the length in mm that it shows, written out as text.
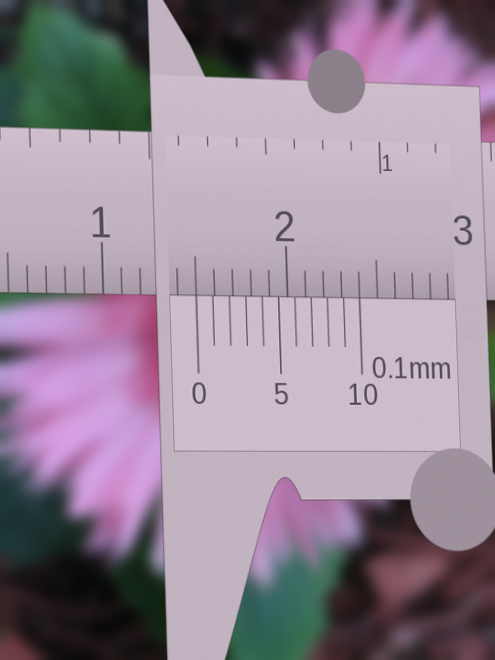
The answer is 15.0 mm
